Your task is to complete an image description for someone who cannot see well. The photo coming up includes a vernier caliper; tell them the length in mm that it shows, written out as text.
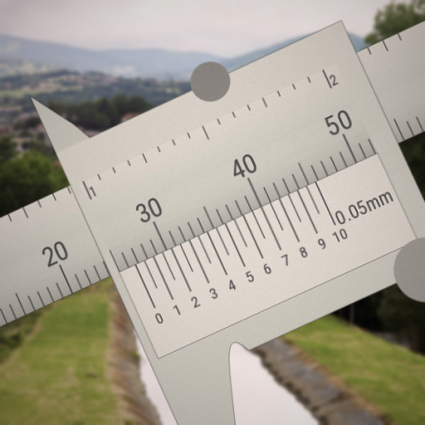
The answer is 26.7 mm
